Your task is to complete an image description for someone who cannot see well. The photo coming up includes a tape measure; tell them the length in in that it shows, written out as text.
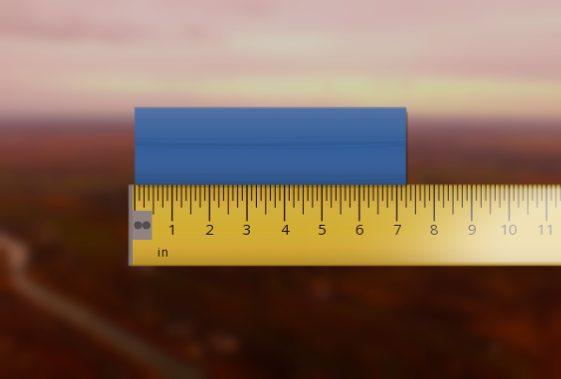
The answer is 7.25 in
